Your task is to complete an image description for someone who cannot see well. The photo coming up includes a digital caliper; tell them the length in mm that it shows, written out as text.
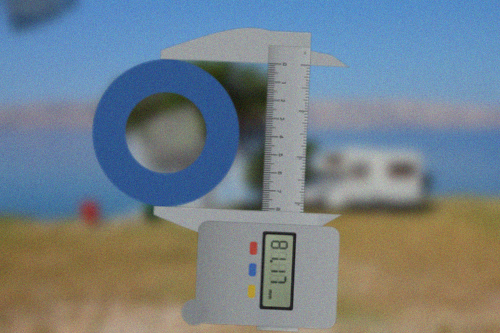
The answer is 81.17 mm
